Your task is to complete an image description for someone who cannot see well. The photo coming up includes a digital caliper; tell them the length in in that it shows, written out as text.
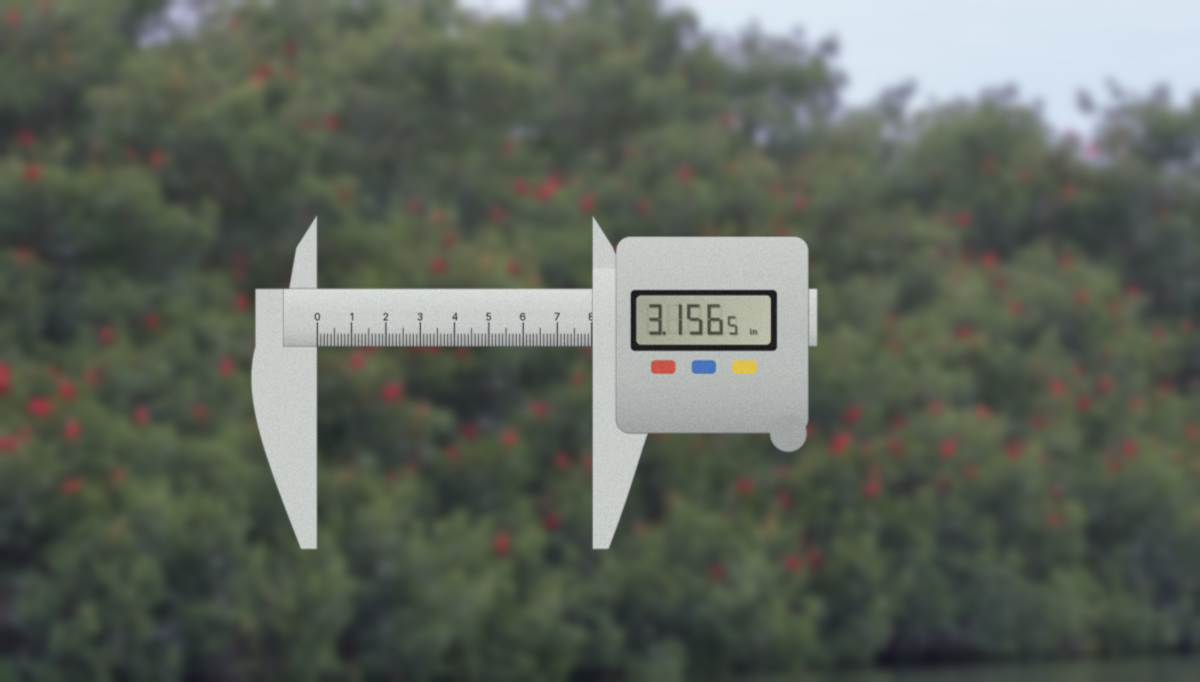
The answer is 3.1565 in
